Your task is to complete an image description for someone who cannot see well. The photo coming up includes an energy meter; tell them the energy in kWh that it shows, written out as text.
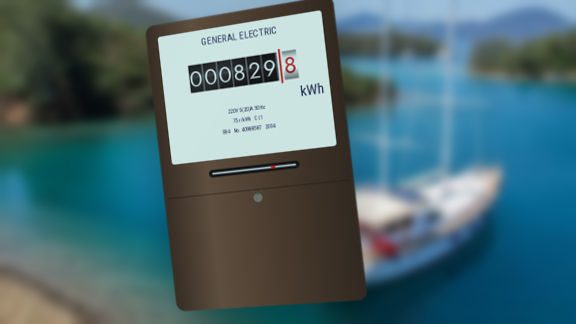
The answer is 829.8 kWh
